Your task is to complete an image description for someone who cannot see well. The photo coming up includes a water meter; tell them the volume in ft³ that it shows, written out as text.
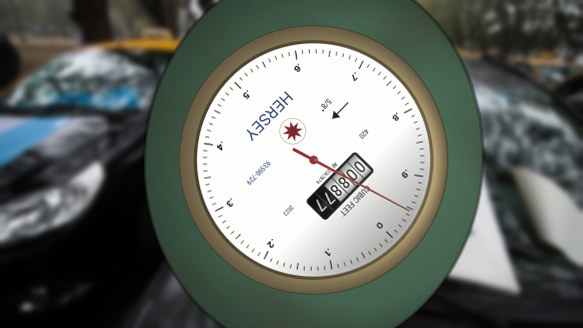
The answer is 8876.95 ft³
